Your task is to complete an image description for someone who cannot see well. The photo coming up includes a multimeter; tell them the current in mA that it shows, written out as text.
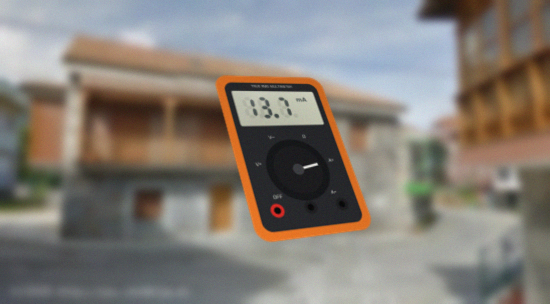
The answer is 13.7 mA
